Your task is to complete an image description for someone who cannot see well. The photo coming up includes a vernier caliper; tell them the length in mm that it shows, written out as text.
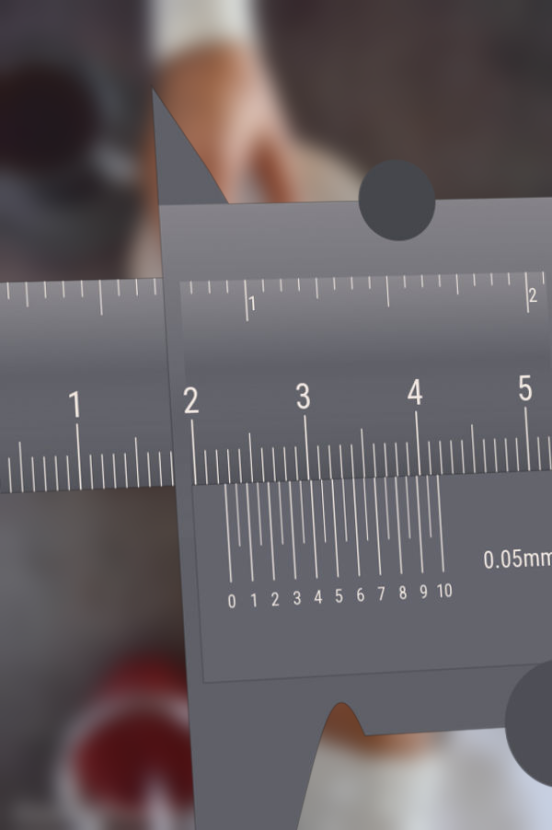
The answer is 22.6 mm
